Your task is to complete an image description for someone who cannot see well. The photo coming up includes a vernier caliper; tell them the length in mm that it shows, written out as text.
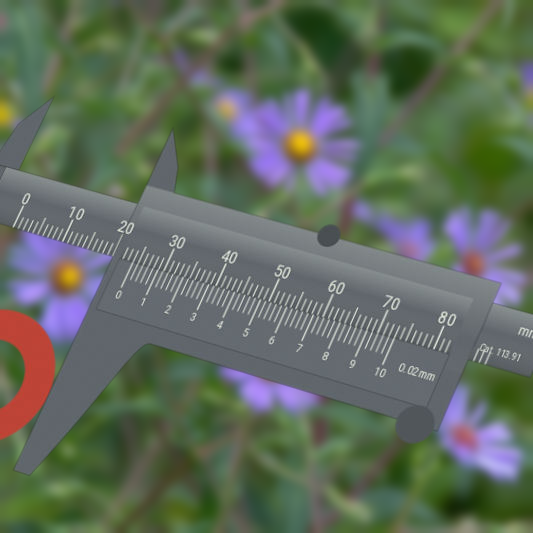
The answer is 24.0 mm
